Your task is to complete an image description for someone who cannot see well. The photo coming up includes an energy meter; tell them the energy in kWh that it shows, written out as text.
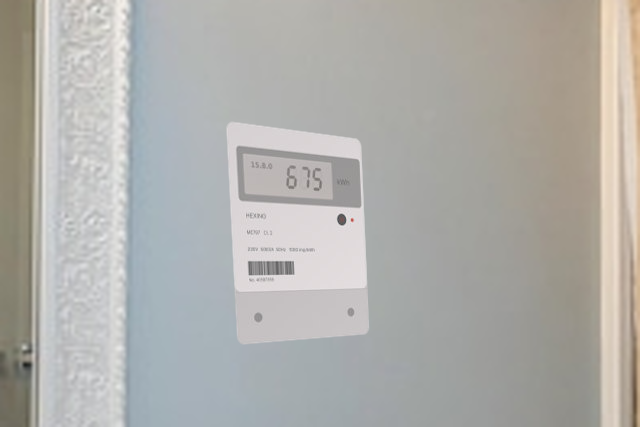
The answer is 675 kWh
